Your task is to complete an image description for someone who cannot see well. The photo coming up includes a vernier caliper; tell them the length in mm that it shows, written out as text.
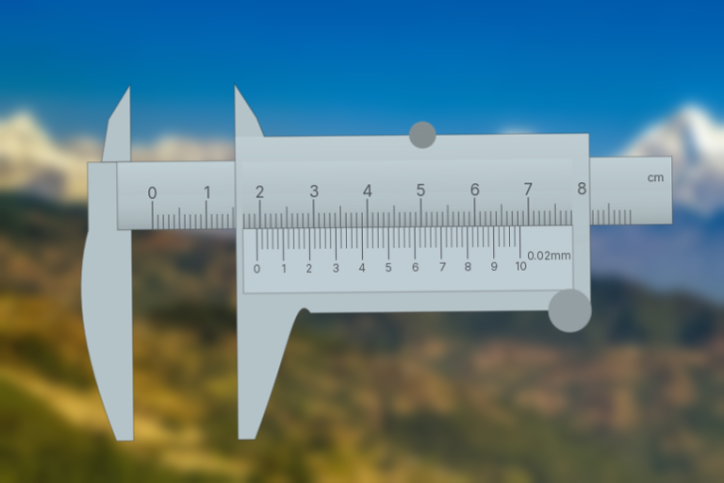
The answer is 19.4 mm
